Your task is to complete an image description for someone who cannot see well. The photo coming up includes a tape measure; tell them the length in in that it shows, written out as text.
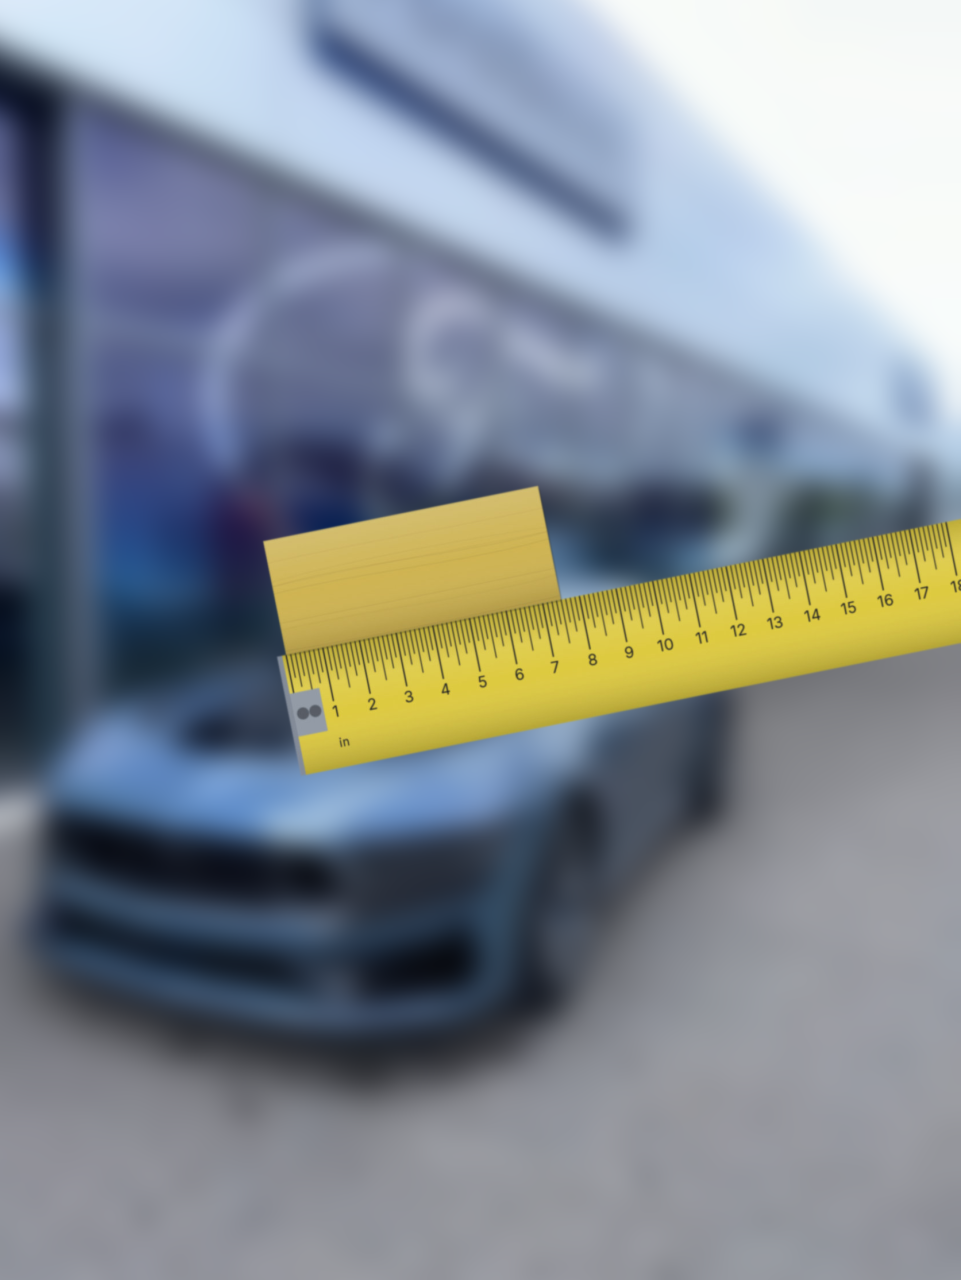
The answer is 7.5 in
